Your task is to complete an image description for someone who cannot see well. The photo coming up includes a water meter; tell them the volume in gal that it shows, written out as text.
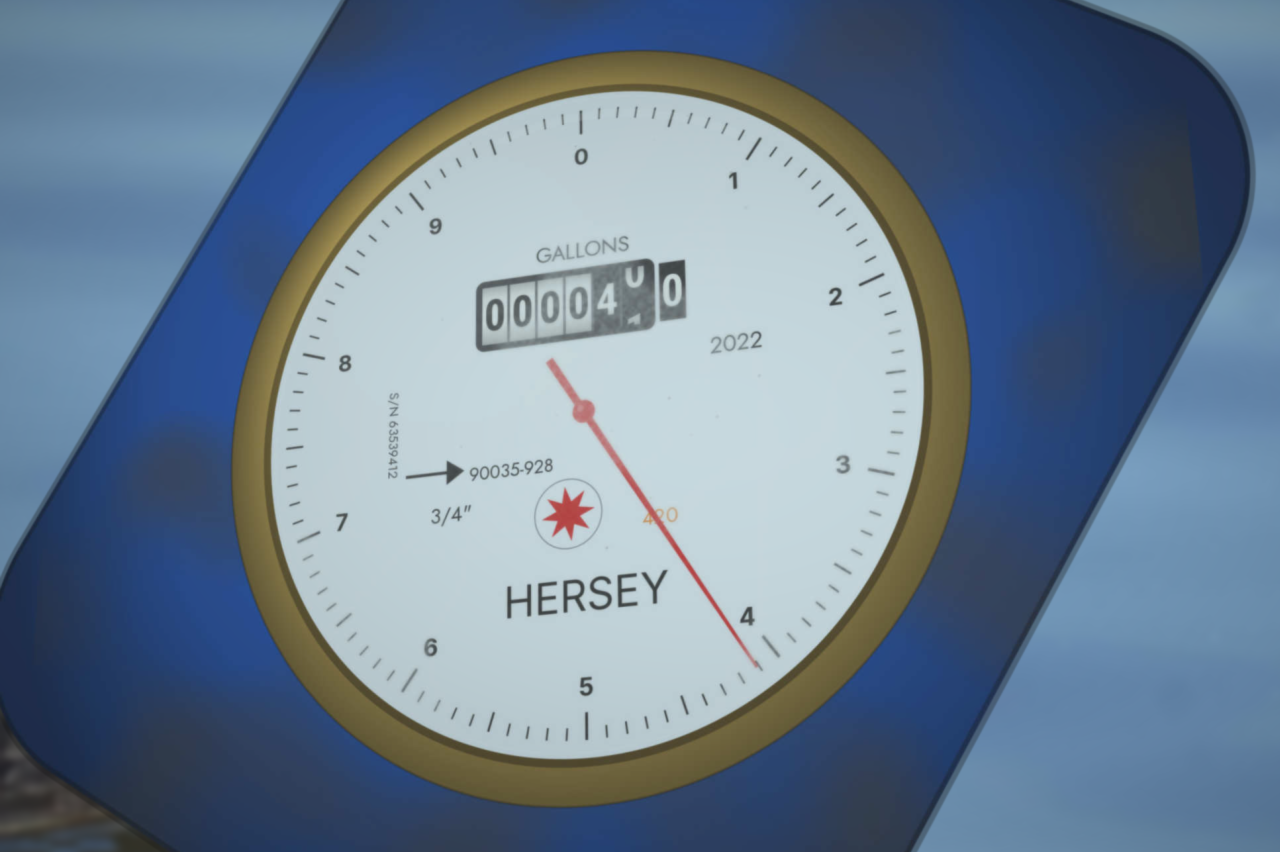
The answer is 404.1 gal
